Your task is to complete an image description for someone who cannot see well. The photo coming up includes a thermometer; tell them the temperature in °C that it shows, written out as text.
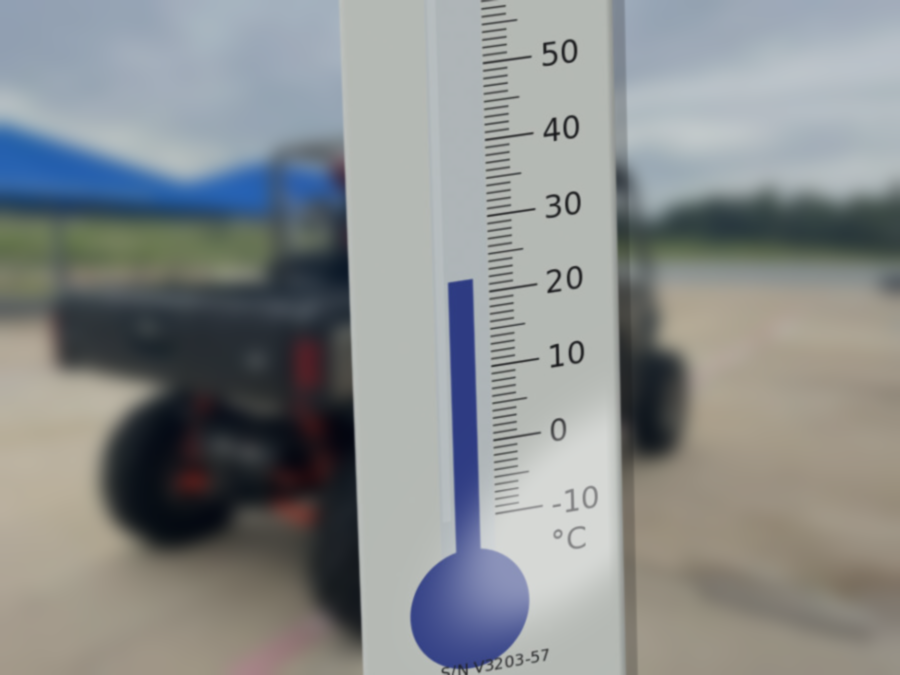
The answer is 22 °C
